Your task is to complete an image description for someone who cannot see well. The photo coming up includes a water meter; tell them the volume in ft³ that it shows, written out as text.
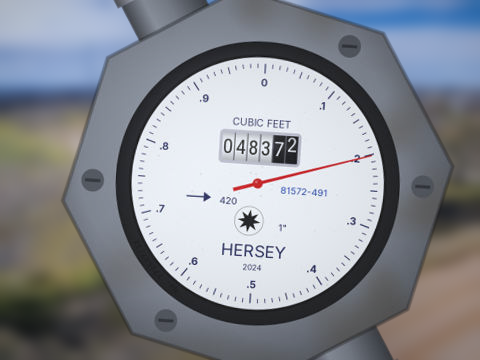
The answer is 48372.20 ft³
